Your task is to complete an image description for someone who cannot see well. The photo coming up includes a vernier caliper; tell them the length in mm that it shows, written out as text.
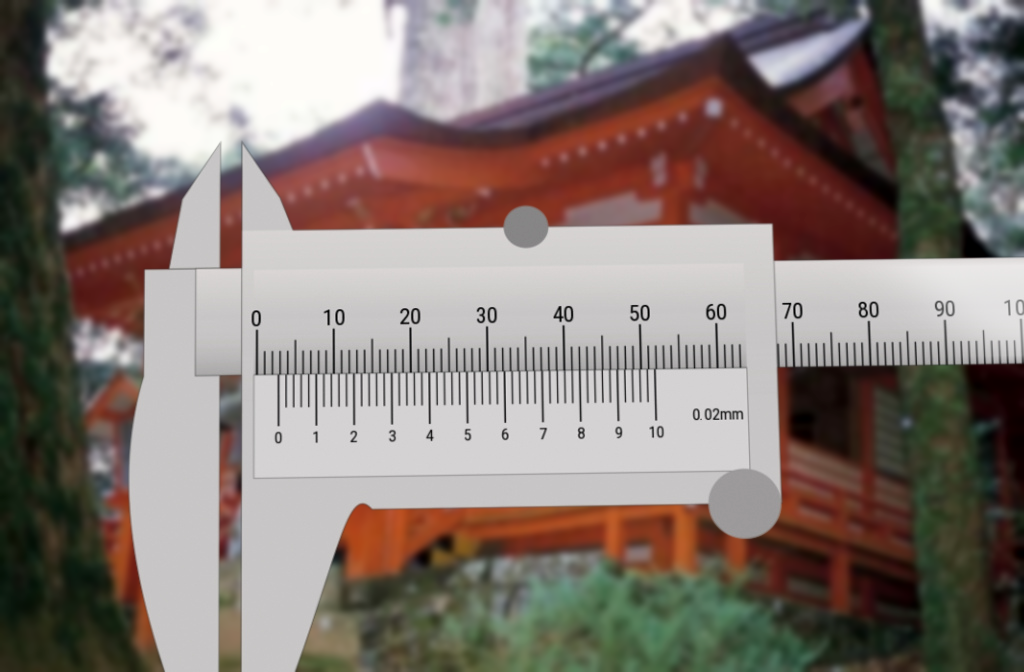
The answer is 2.8 mm
